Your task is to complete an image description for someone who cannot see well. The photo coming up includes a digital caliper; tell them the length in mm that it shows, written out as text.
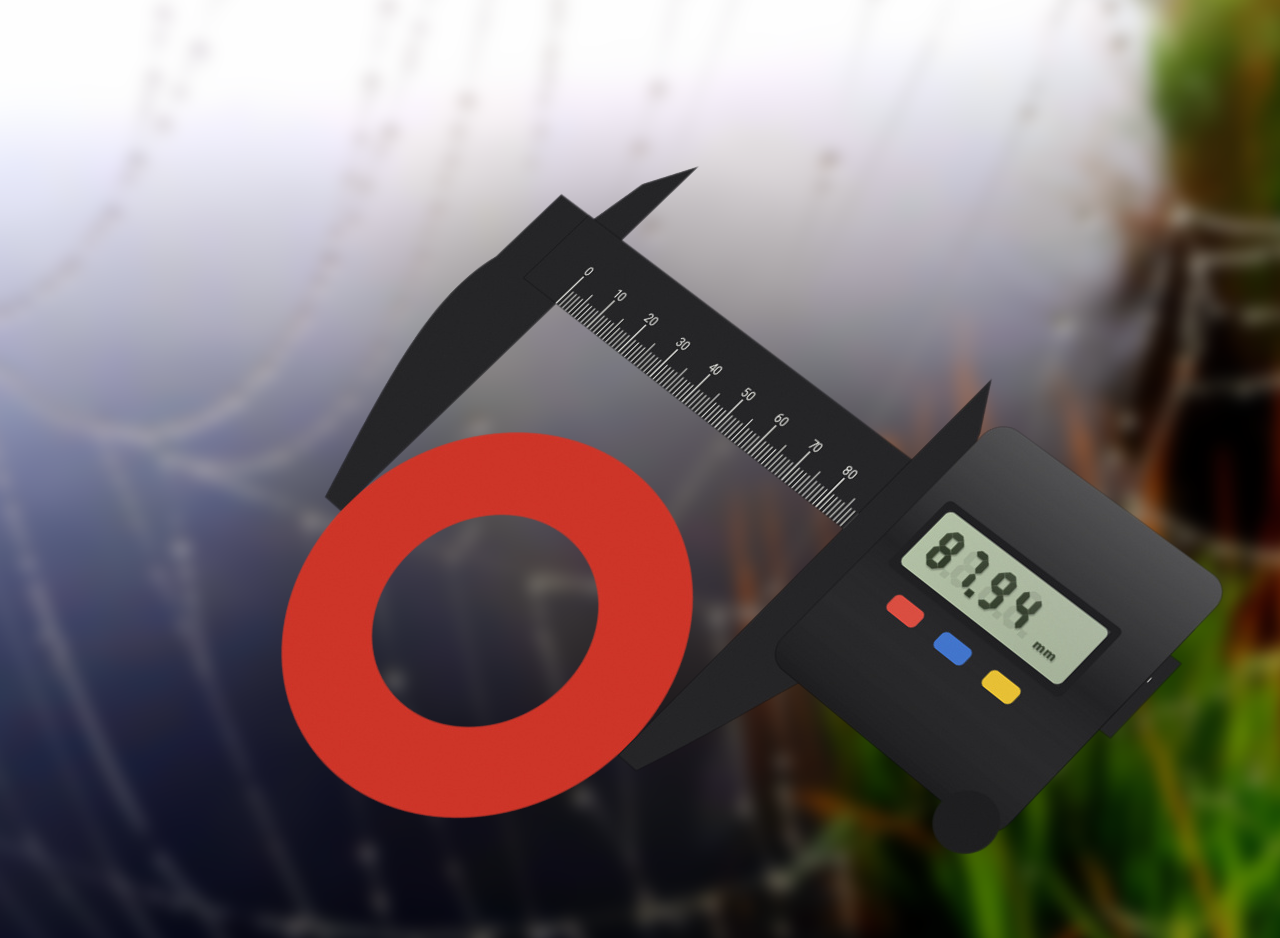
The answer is 87.94 mm
